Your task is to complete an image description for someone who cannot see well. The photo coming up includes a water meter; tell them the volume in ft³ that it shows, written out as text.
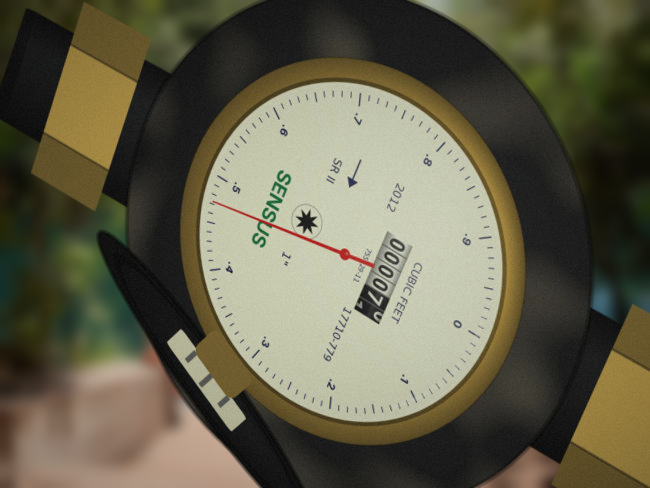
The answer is 70.47 ft³
